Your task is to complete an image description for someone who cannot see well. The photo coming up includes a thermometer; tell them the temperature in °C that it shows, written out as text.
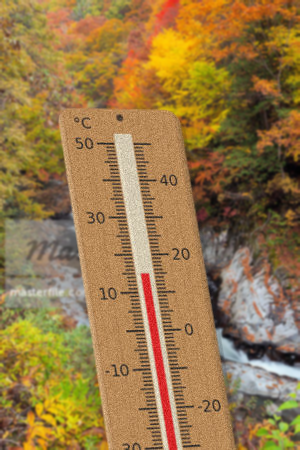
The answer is 15 °C
